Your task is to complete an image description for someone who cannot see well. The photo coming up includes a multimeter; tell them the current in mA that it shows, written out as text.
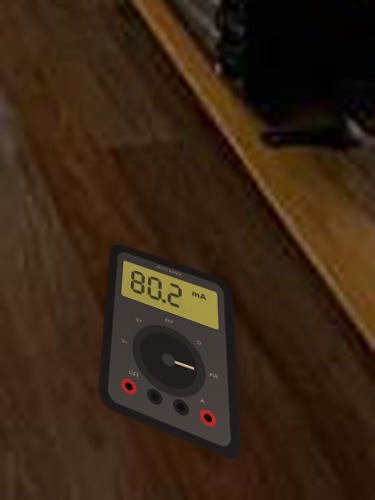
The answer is 80.2 mA
